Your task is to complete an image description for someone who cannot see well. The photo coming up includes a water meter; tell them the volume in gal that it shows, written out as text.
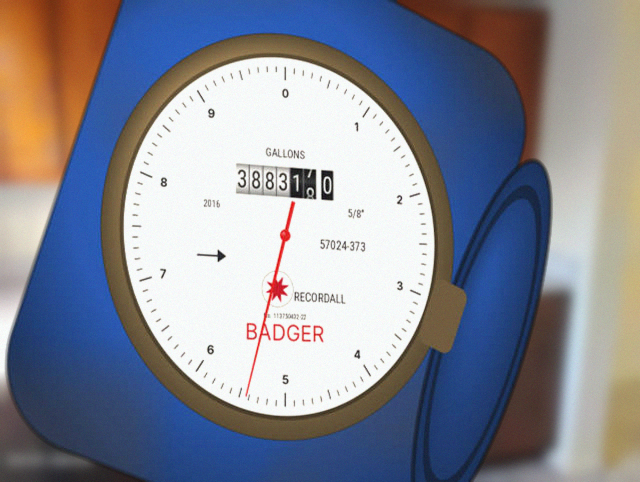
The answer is 3883175.4 gal
